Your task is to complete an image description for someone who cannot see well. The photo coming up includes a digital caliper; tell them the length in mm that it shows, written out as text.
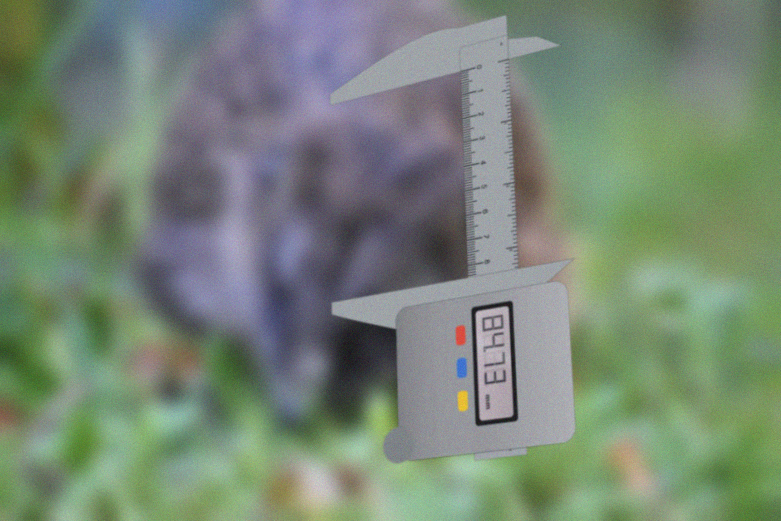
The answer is 84.73 mm
